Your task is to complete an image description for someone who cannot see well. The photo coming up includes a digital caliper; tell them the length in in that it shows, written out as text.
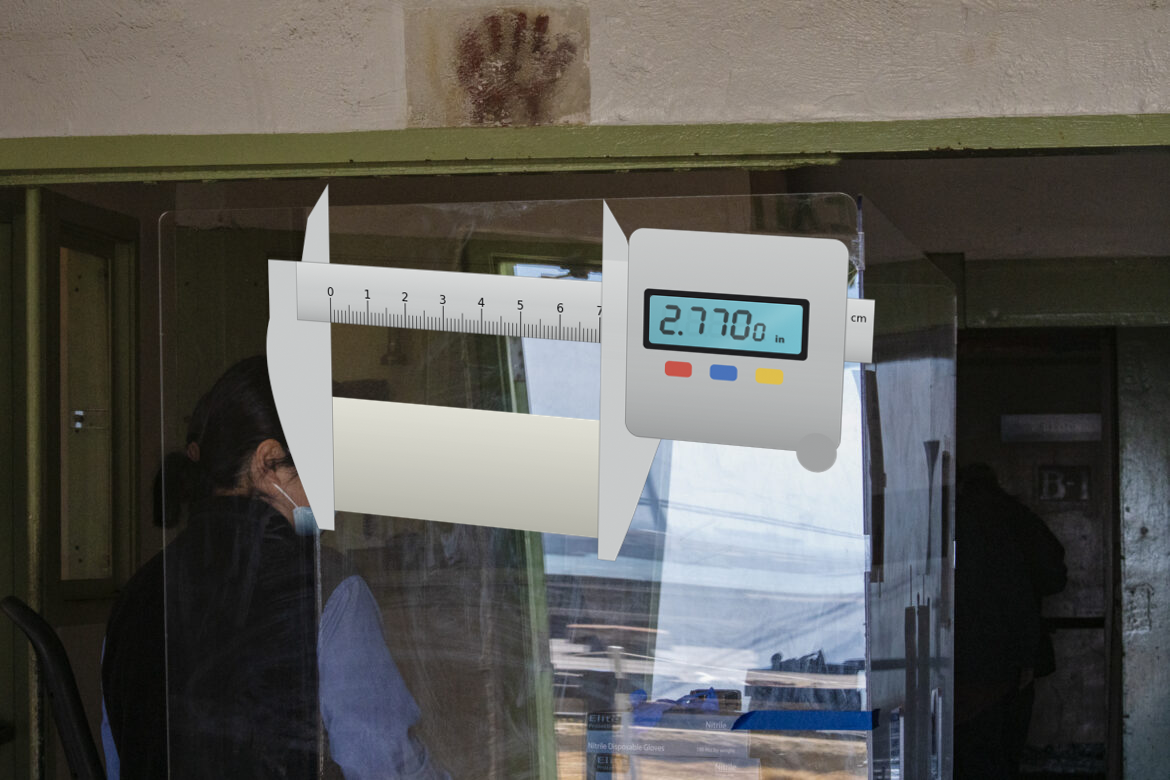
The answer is 2.7700 in
